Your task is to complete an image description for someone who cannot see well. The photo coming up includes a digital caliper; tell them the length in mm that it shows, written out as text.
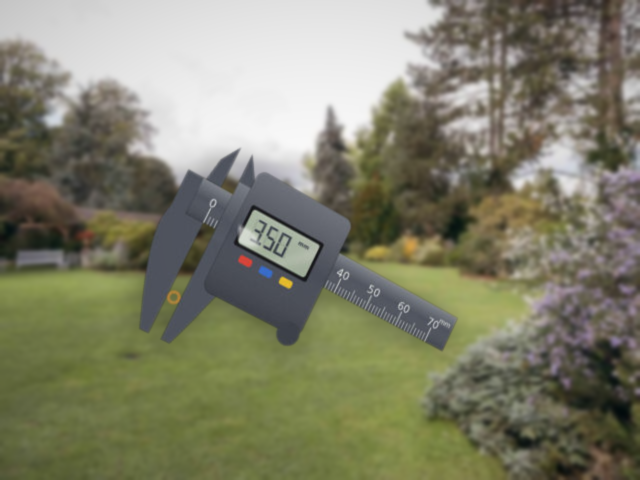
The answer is 3.50 mm
